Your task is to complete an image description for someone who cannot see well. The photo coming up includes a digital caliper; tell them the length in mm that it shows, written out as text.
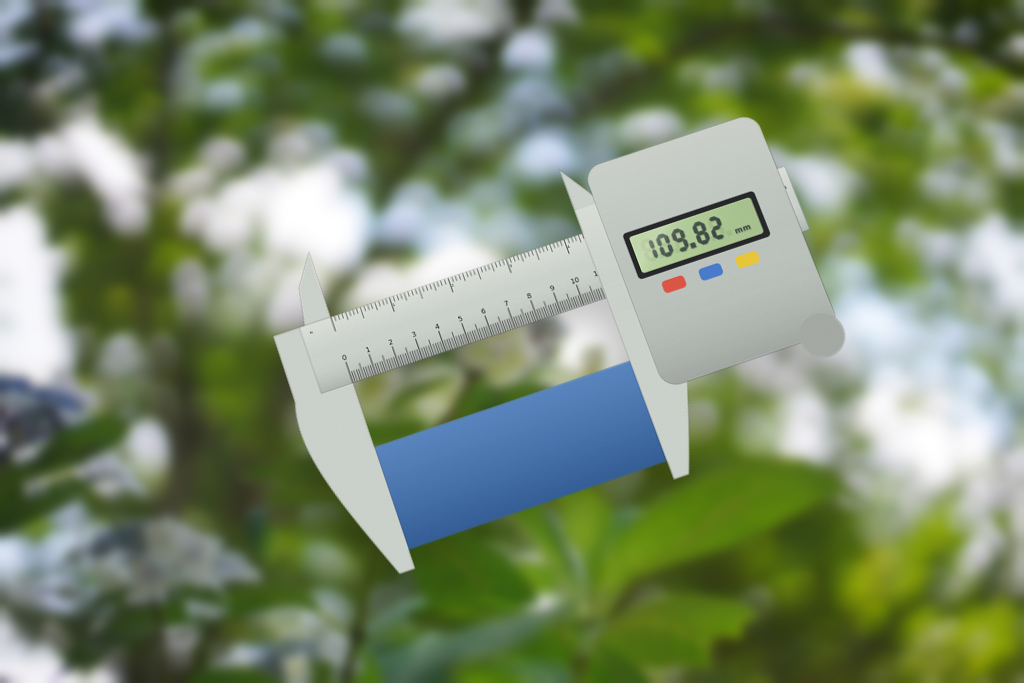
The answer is 109.82 mm
